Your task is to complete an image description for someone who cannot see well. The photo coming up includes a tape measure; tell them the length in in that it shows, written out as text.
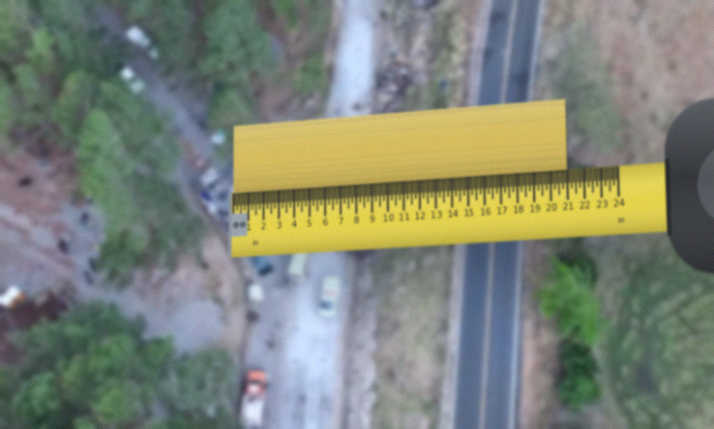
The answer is 21 in
